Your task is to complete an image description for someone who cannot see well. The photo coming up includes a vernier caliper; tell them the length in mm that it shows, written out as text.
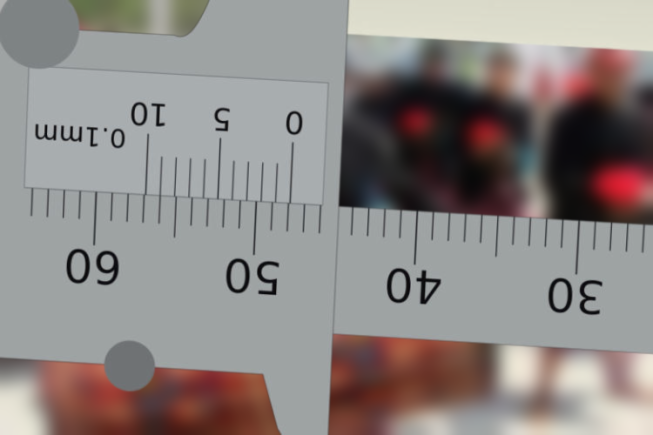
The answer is 47.9 mm
